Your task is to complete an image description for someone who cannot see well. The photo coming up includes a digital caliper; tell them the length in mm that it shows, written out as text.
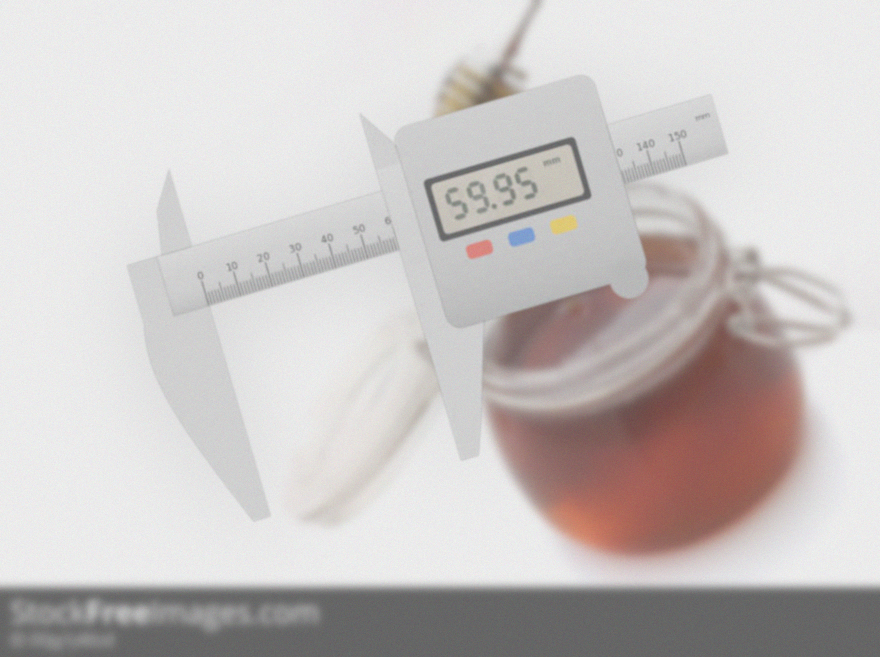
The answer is 59.95 mm
